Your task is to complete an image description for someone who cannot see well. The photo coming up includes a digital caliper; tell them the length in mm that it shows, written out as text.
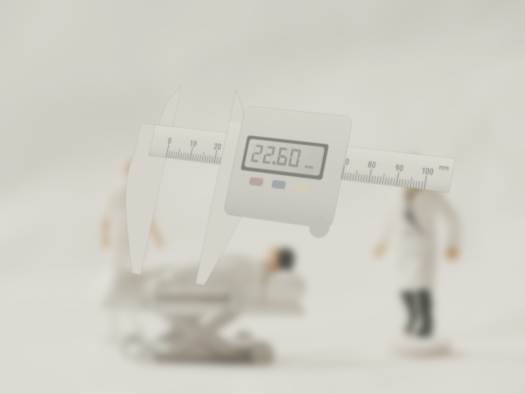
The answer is 22.60 mm
